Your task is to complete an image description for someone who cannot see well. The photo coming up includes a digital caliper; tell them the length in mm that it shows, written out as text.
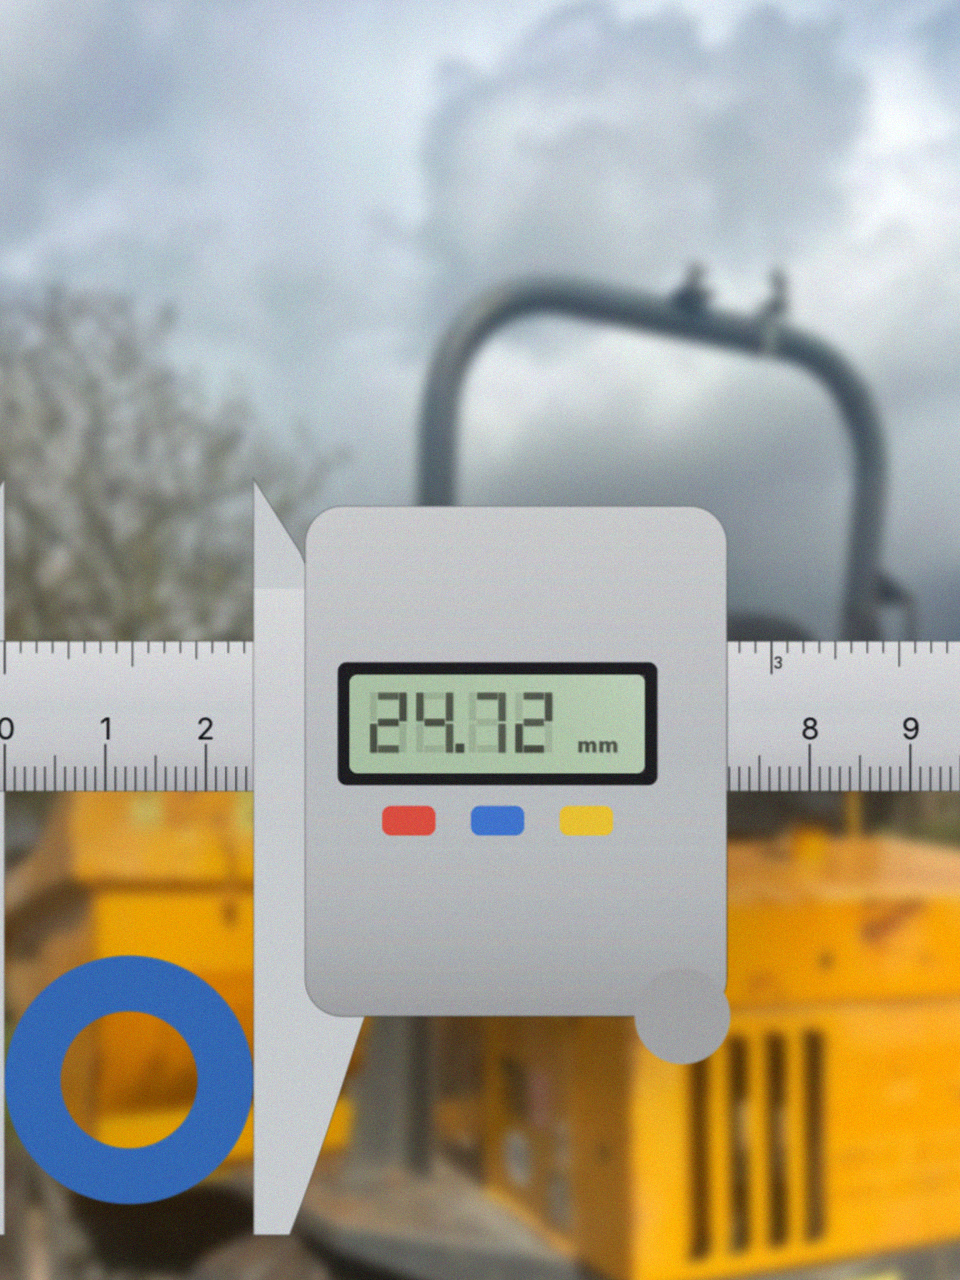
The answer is 24.72 mm
